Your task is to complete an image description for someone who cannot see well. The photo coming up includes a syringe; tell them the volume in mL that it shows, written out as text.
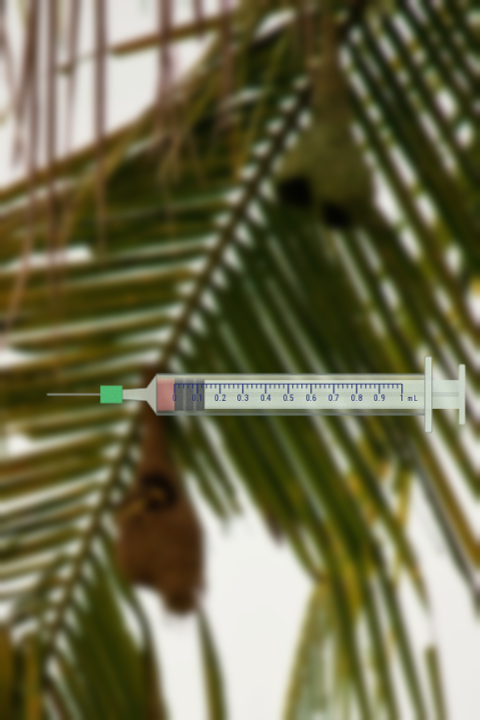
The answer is 0 mL
